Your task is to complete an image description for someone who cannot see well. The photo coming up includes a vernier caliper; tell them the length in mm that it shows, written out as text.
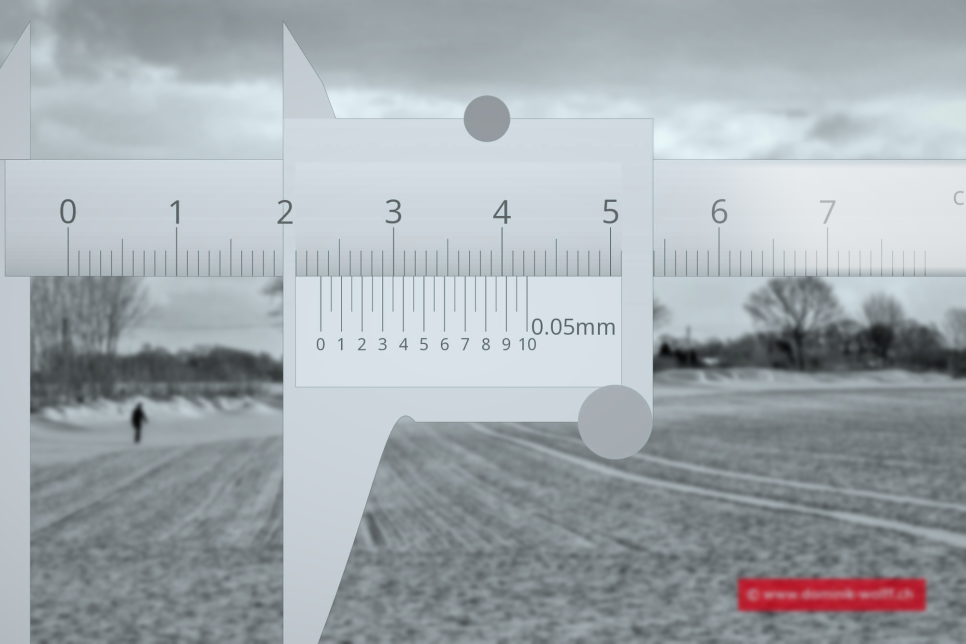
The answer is 23.3 mm
